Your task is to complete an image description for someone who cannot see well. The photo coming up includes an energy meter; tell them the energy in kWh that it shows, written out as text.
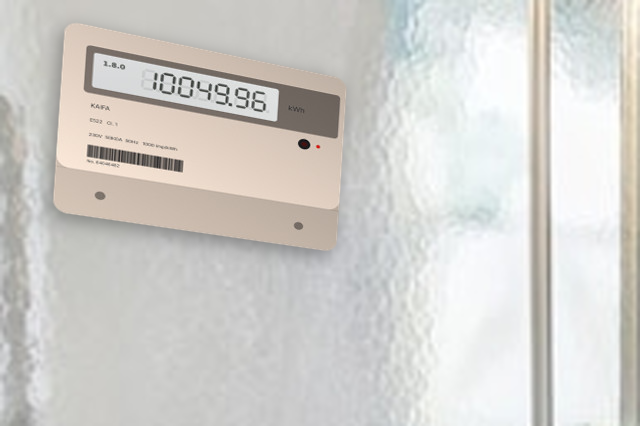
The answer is 10049.96 kWh
